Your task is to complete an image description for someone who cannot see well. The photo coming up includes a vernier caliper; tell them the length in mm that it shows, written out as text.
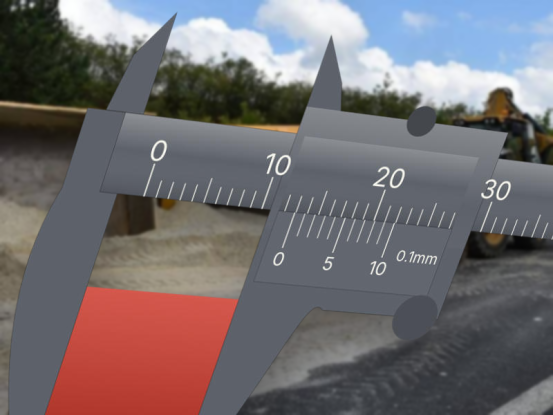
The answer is 12.9 mm
